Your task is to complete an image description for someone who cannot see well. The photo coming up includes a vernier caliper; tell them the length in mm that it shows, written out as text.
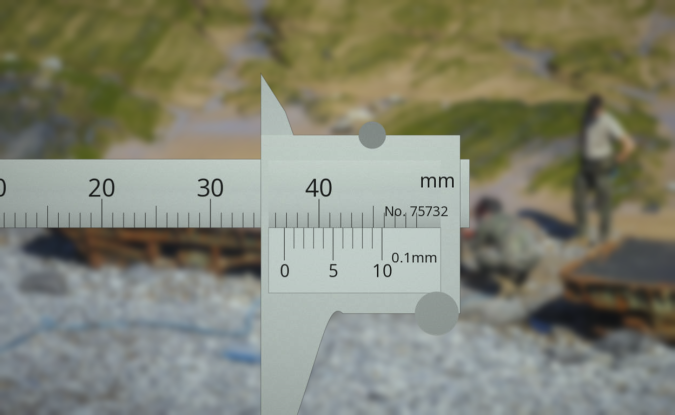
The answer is 36.8 mm
